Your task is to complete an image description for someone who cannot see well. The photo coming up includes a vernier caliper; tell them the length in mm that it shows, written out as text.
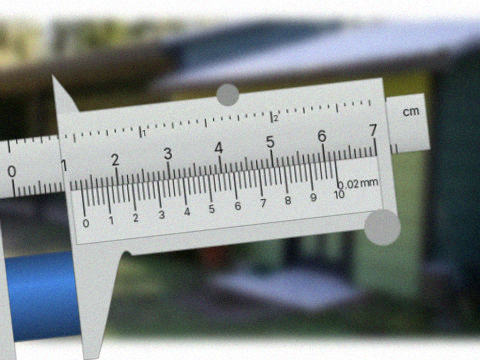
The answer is 13.0 mm
